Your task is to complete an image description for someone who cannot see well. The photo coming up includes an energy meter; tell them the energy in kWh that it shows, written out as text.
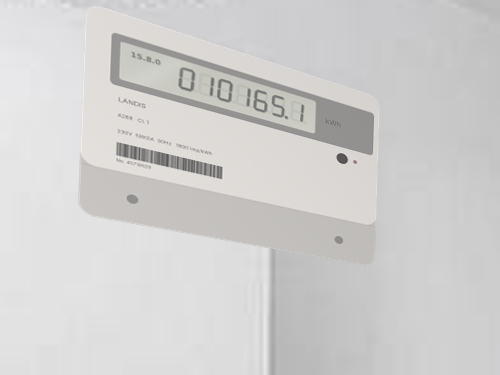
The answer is 10165.1 kWh
